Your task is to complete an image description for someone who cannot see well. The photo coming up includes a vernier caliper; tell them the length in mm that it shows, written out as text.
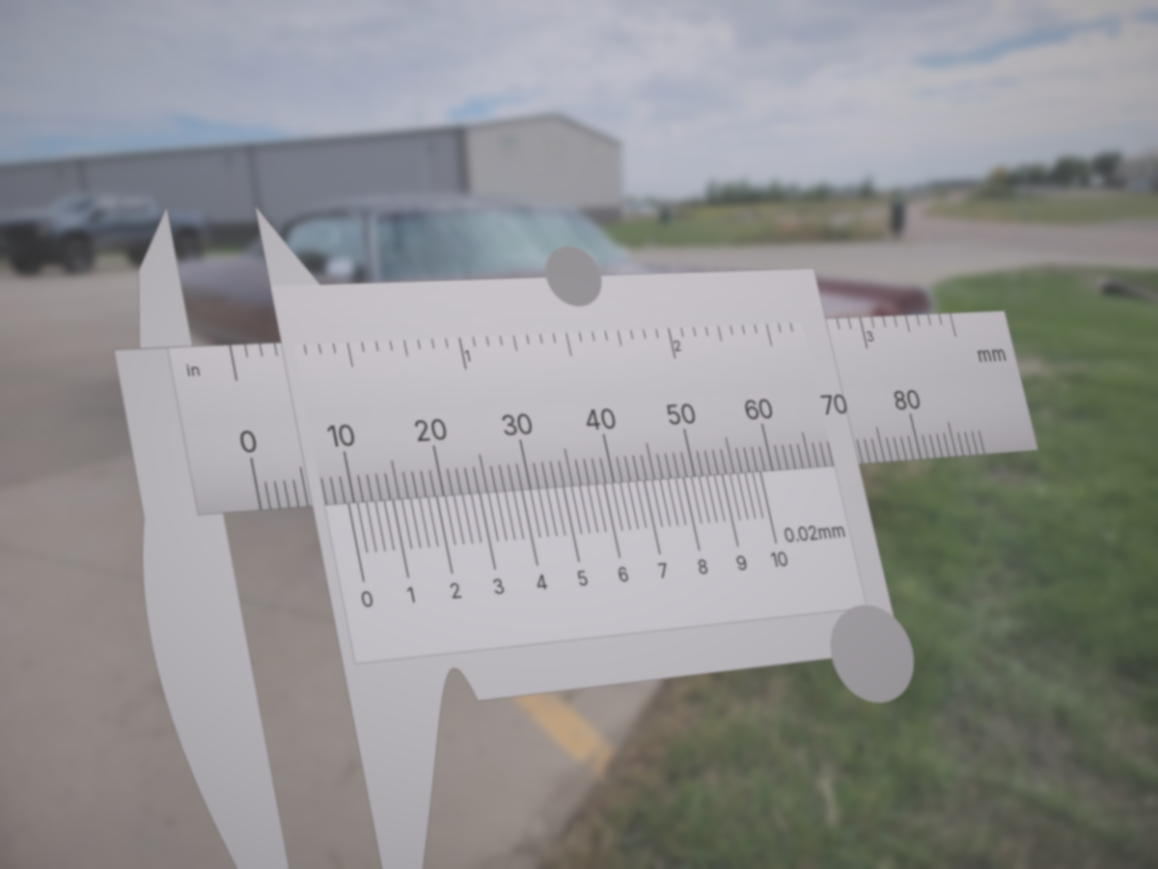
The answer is 9.4 mm
